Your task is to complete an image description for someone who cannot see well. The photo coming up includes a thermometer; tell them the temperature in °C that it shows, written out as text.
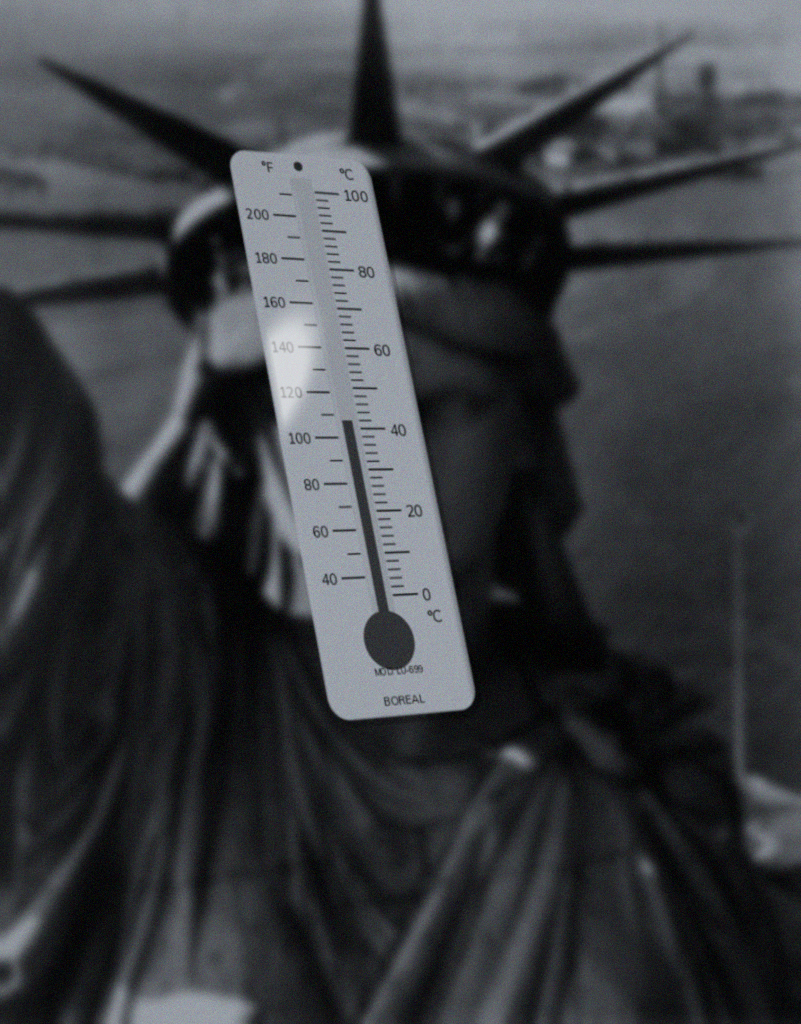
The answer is 42 °C
